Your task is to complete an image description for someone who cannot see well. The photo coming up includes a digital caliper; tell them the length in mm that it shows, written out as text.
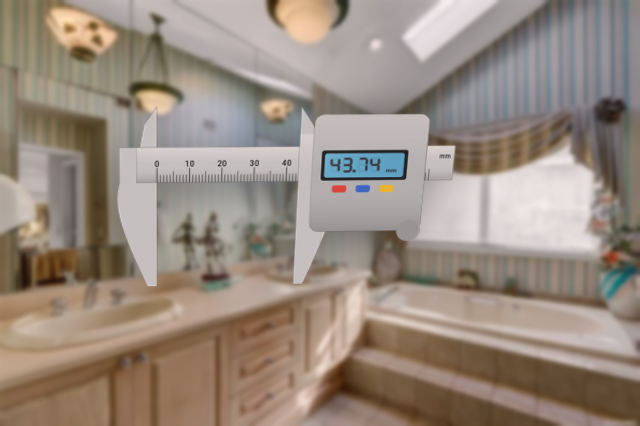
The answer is 43.74 mm
